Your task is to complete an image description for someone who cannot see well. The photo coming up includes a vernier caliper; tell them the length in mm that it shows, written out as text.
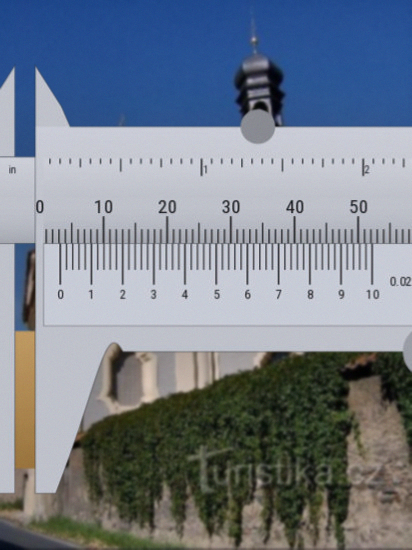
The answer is 3.2 mm
